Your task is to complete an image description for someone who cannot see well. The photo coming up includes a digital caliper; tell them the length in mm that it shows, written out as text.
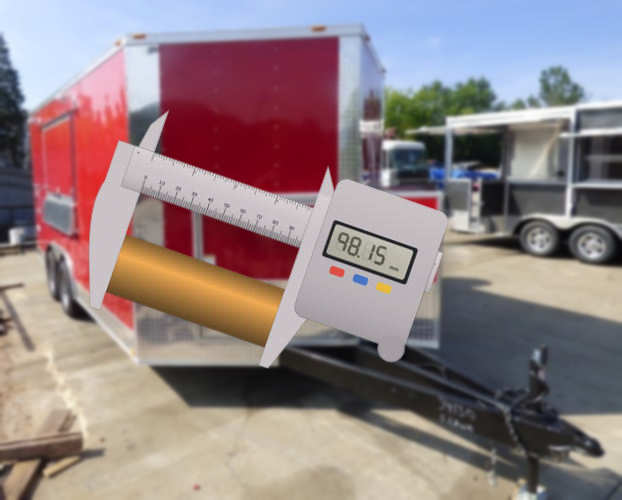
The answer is 98.15 mm
